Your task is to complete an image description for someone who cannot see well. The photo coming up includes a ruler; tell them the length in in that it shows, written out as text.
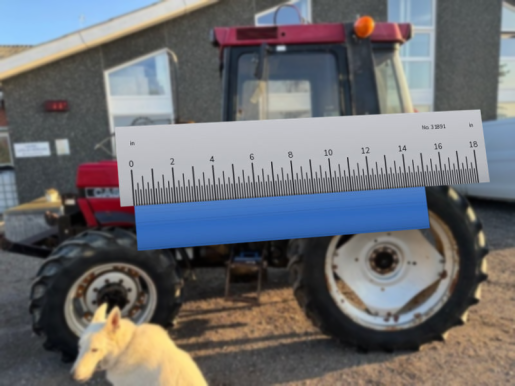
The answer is 15 in
